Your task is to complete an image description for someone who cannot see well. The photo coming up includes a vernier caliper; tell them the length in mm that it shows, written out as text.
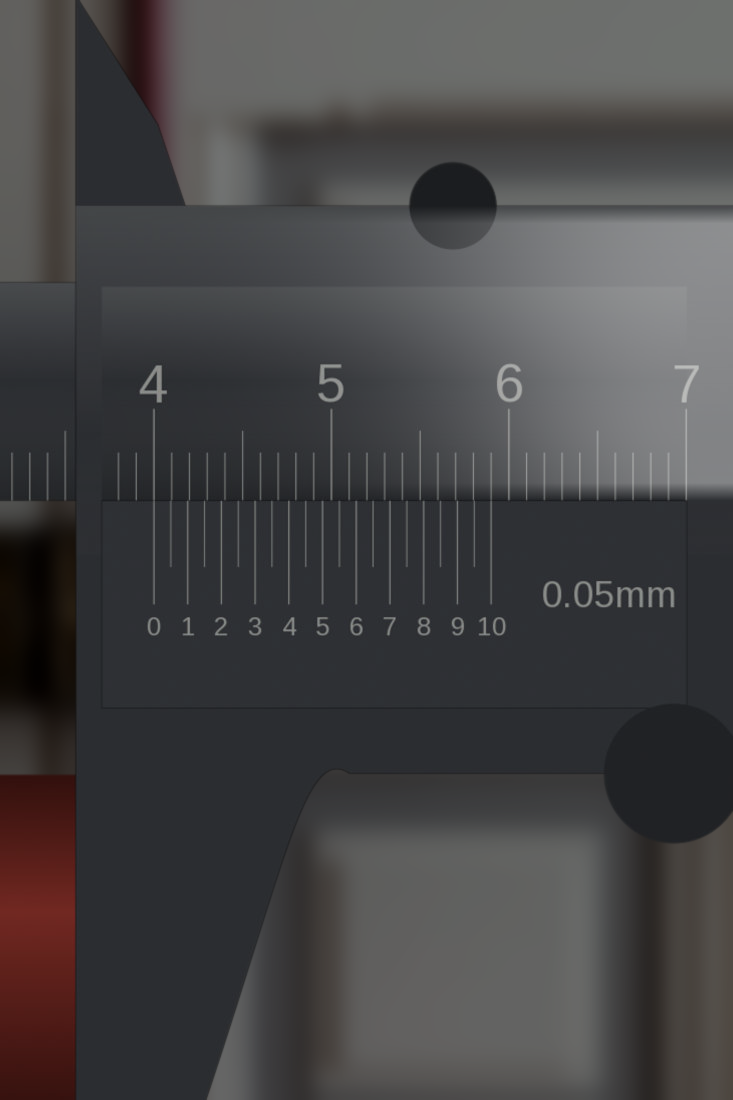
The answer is 40.0 mm
